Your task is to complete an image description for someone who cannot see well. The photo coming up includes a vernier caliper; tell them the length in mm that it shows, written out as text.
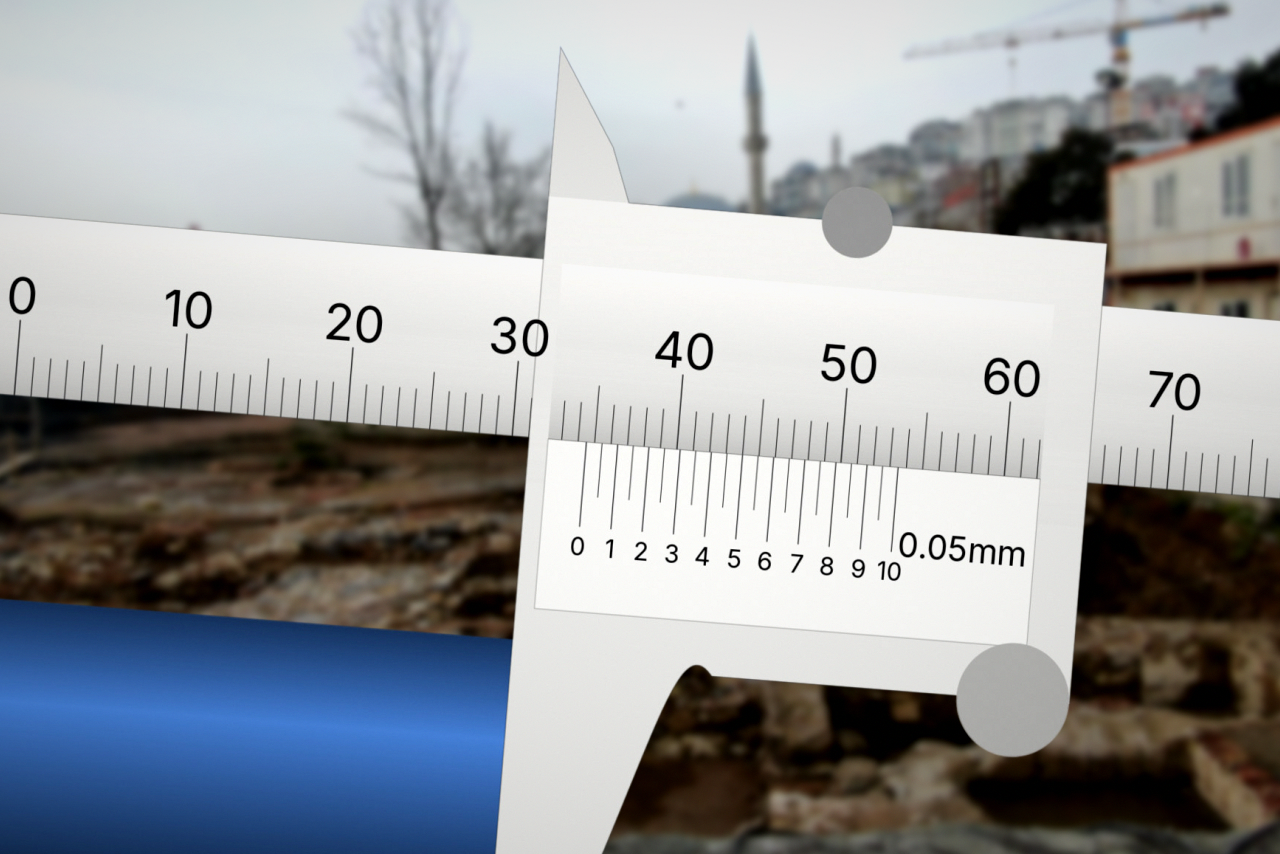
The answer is 34.5 mm
